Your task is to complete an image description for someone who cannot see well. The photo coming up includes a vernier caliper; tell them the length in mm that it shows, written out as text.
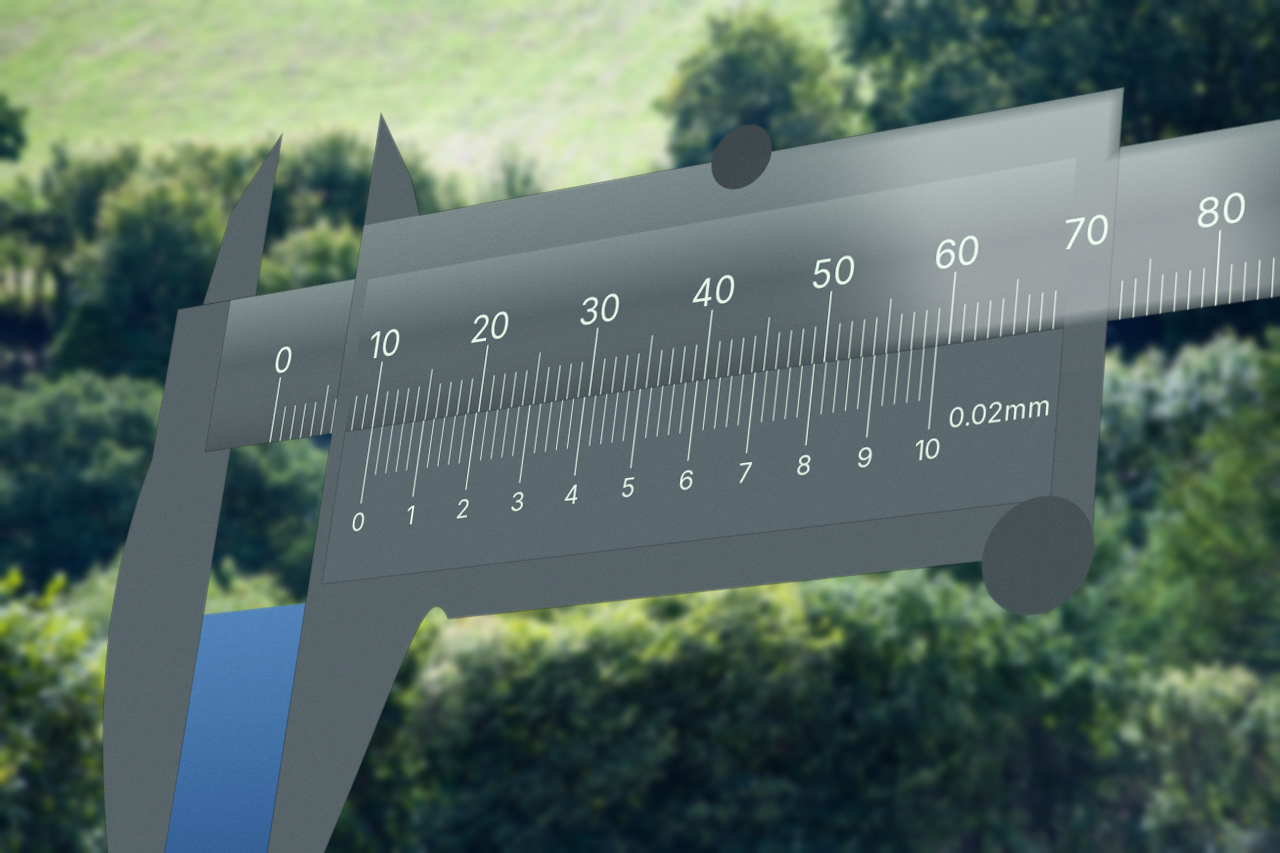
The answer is 10.0 mm
